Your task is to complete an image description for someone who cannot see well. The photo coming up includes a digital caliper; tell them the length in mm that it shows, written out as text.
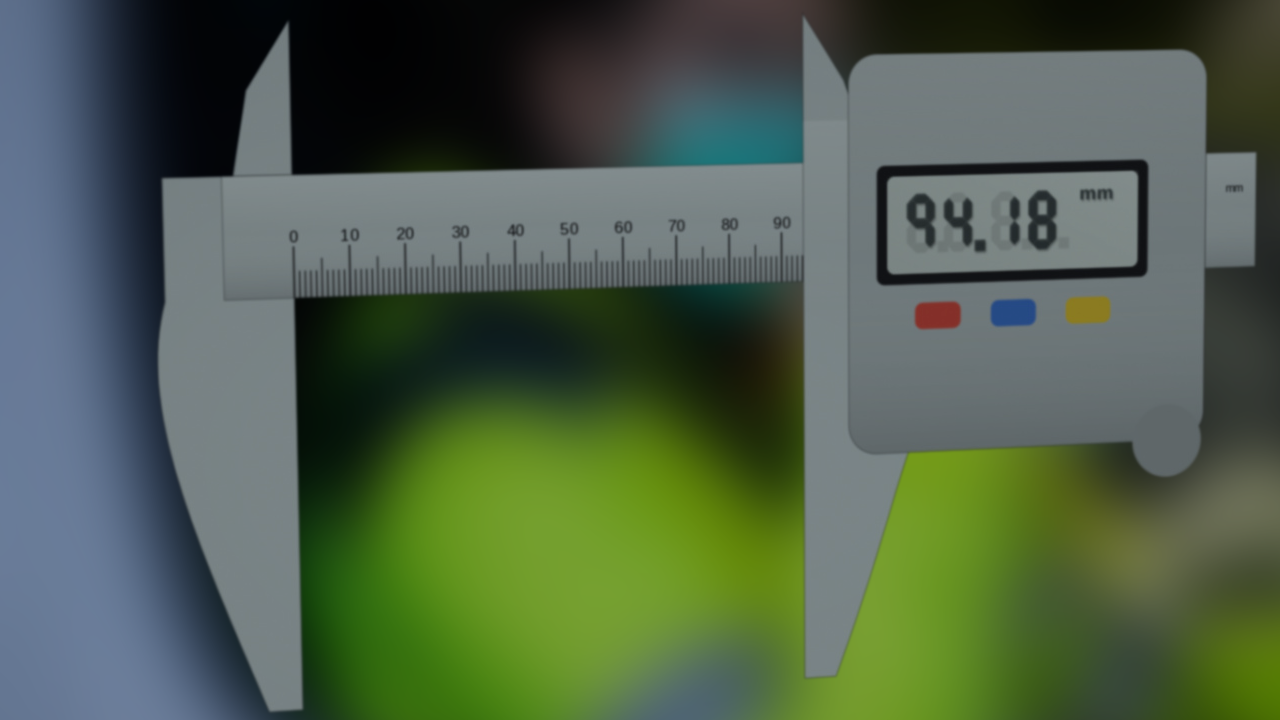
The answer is 94.18 mm
